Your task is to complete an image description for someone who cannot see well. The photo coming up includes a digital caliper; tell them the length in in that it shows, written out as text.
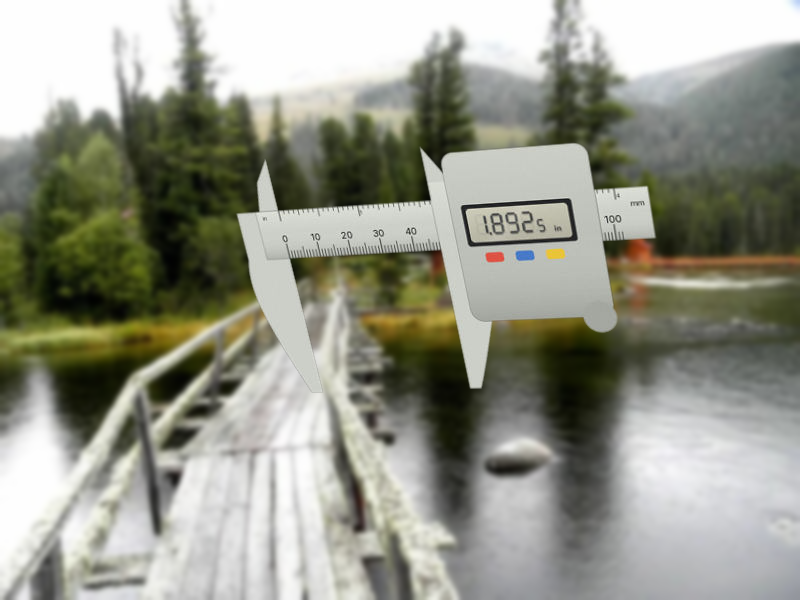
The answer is 1.8925 in
